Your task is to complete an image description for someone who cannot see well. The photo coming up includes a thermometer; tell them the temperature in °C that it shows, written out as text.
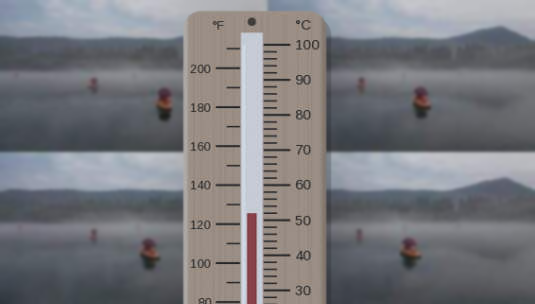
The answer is 52 °C
